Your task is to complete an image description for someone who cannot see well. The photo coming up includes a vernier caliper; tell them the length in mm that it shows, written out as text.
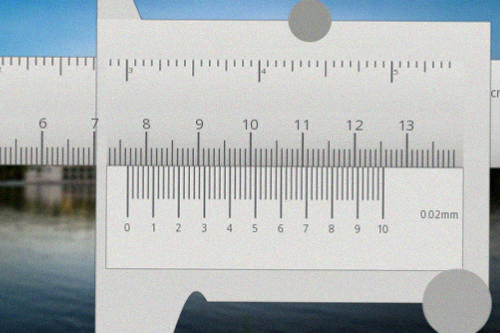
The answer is 76.5 mm
